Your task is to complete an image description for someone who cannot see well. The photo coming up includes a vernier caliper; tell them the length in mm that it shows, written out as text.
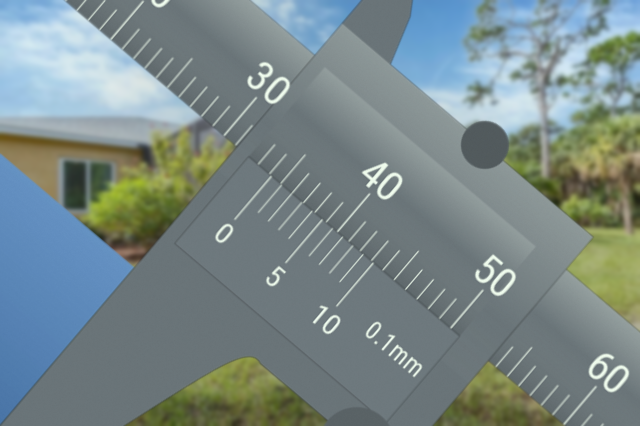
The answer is 34.2 mm
